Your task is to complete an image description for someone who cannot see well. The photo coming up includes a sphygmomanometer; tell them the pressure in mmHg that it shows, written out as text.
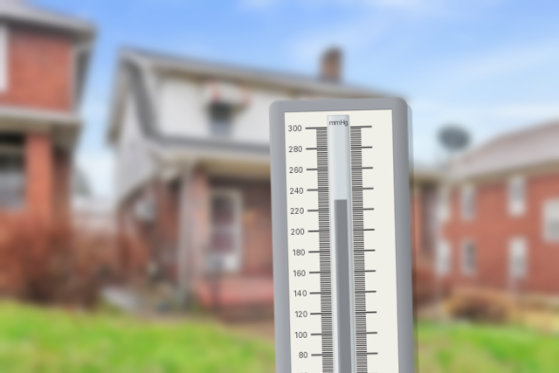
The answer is 230 mmHg
